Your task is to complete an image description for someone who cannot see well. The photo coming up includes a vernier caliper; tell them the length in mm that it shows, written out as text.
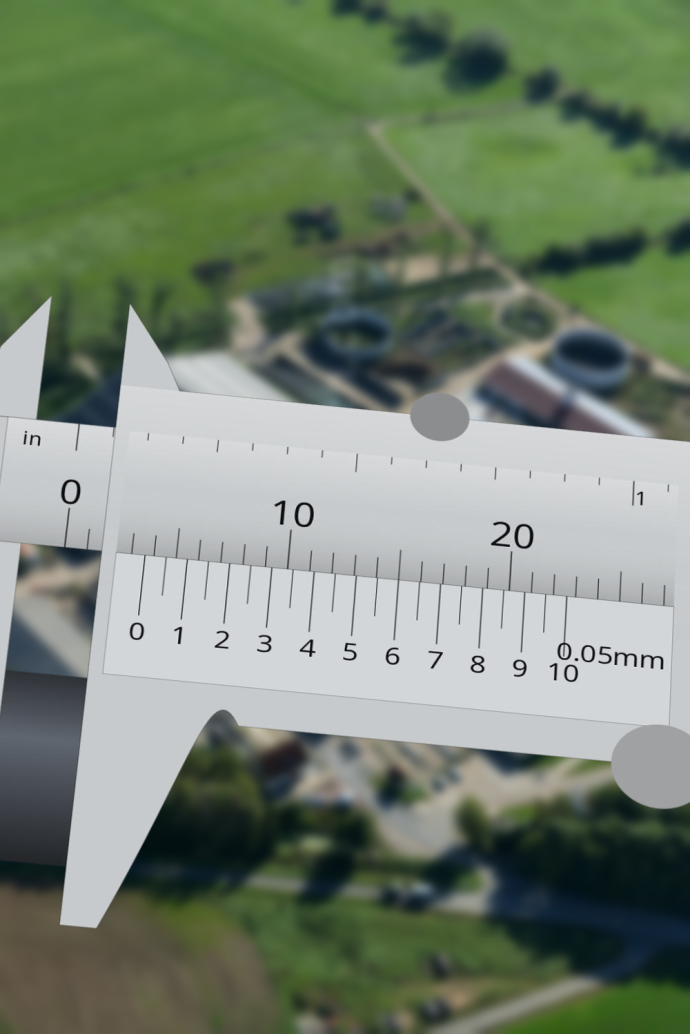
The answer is 3.60 mm
